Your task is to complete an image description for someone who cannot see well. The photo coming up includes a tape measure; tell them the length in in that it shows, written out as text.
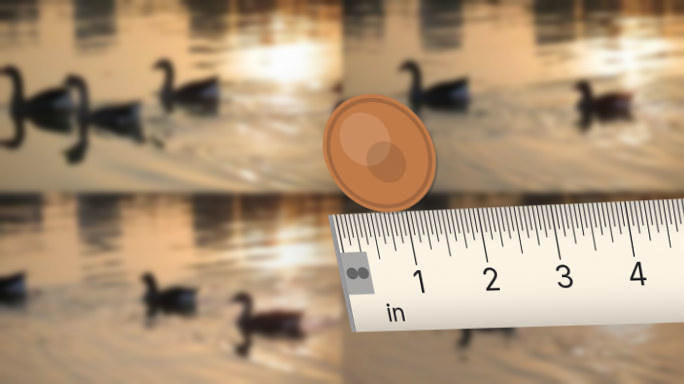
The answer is 1.5625 in
